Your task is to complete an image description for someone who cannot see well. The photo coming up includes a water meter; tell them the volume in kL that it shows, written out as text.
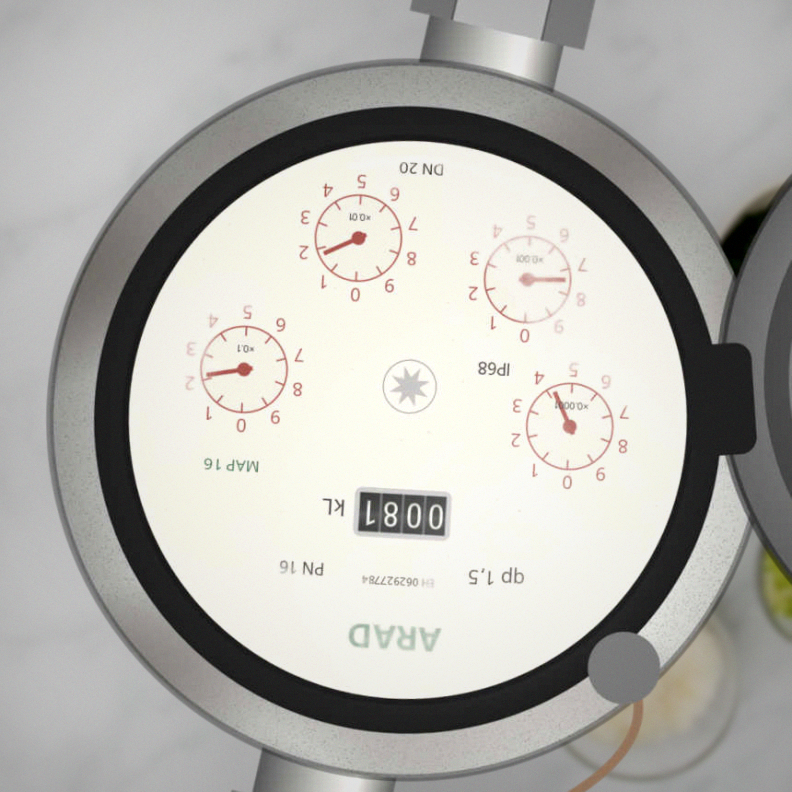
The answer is 81.2174 kL
